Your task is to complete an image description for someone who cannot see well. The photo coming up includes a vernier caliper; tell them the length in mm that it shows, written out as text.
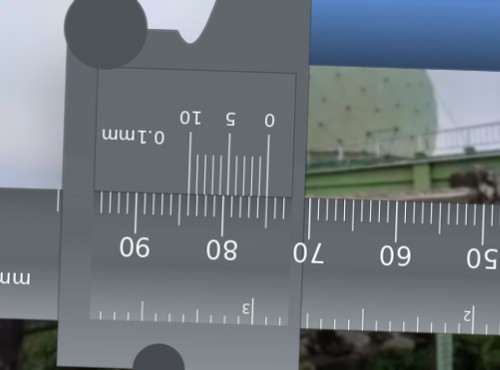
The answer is 75.0 mm
